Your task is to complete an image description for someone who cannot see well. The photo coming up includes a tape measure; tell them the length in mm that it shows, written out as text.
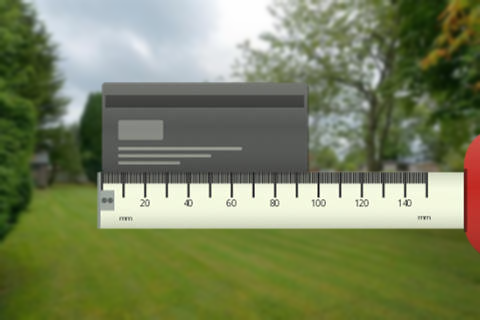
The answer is 95 mm
